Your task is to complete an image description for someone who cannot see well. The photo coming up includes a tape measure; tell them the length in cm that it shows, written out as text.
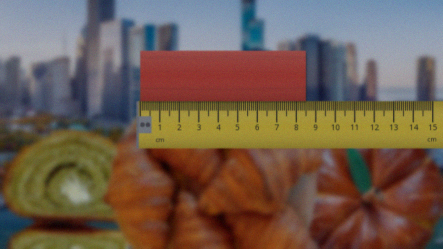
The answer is 8.5 cm
